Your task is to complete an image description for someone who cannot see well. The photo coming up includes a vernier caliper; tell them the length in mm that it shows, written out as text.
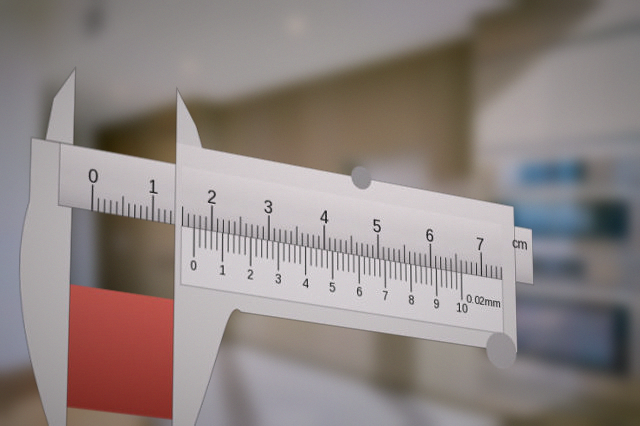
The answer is 17.0 mm
